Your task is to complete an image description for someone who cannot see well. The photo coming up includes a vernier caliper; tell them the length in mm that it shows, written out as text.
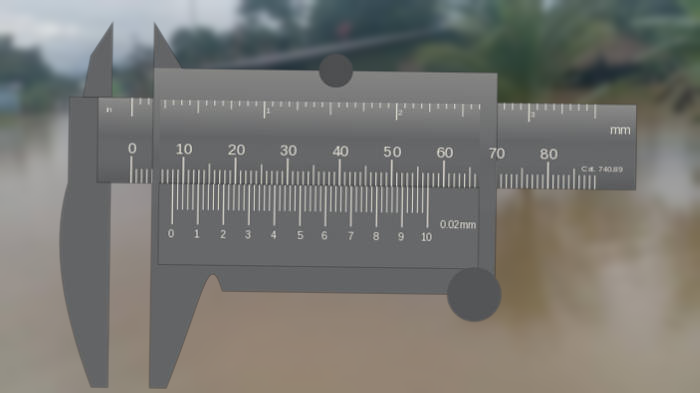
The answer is 8.0 mm
